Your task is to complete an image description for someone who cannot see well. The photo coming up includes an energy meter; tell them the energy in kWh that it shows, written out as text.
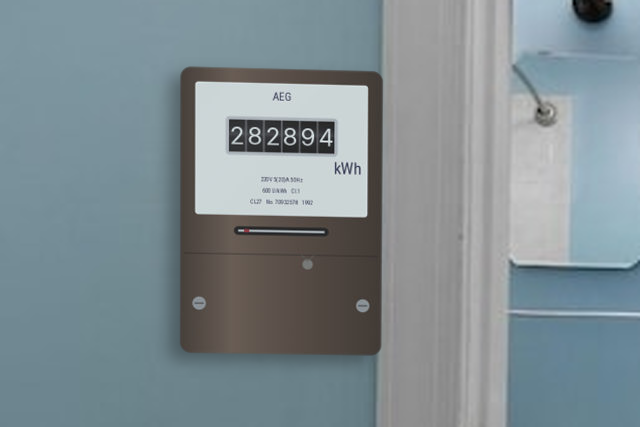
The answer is 282894 kWh
